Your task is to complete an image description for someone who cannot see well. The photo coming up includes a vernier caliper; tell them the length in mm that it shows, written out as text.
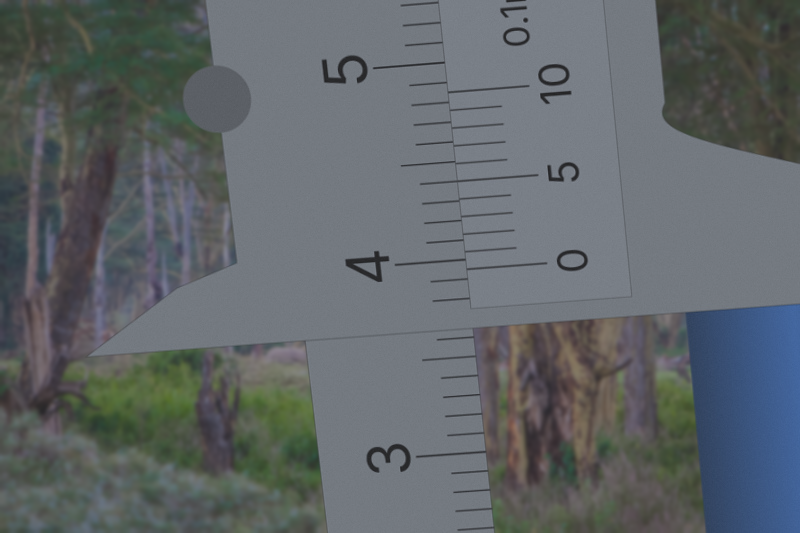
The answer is 39.5 mm
